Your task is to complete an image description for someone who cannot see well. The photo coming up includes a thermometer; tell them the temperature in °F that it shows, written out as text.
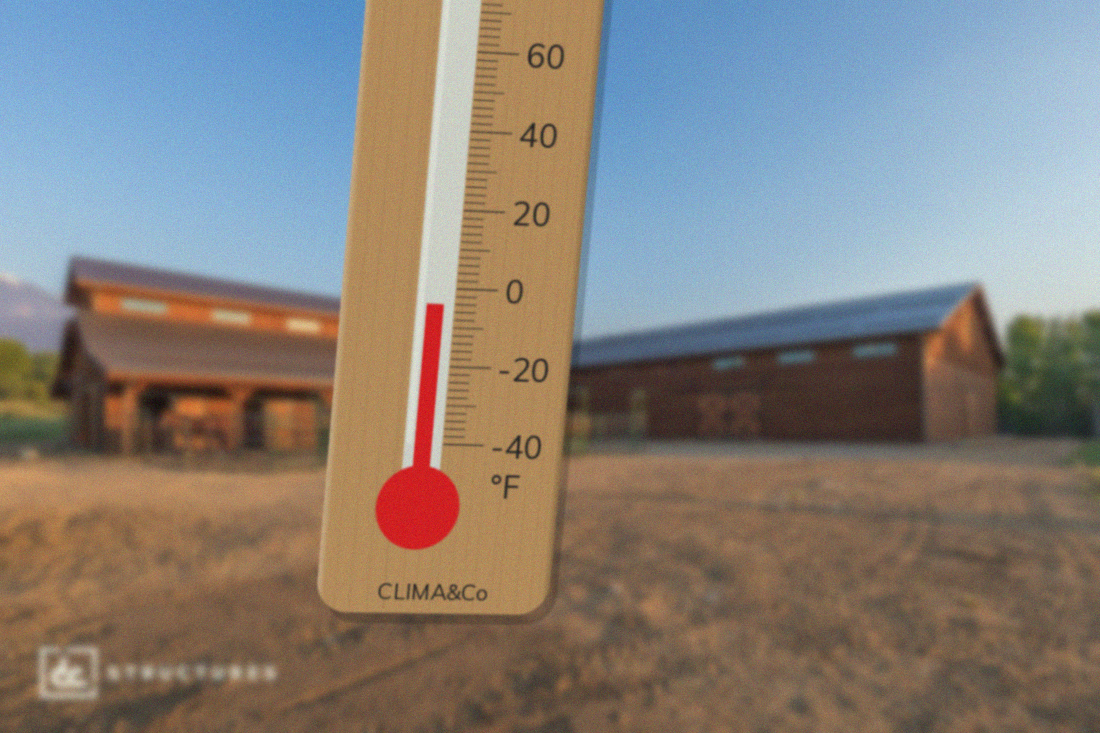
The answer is -4 °F
